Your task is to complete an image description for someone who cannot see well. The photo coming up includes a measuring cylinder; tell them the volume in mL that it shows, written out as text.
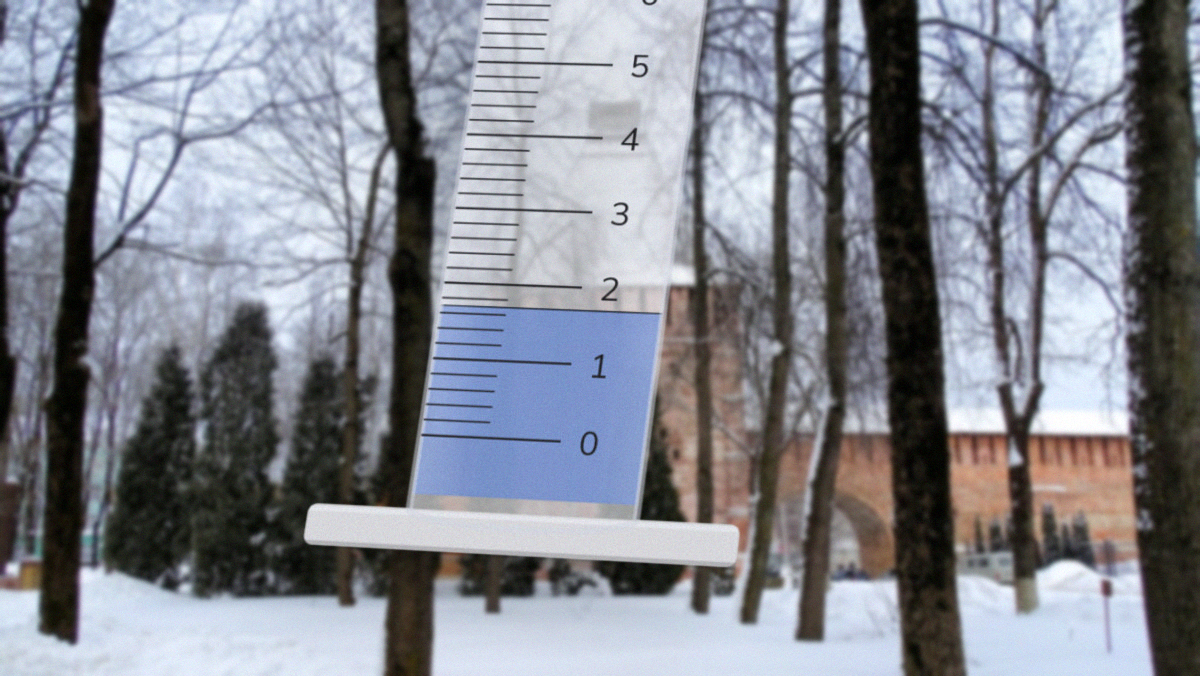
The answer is 1.7 mL
